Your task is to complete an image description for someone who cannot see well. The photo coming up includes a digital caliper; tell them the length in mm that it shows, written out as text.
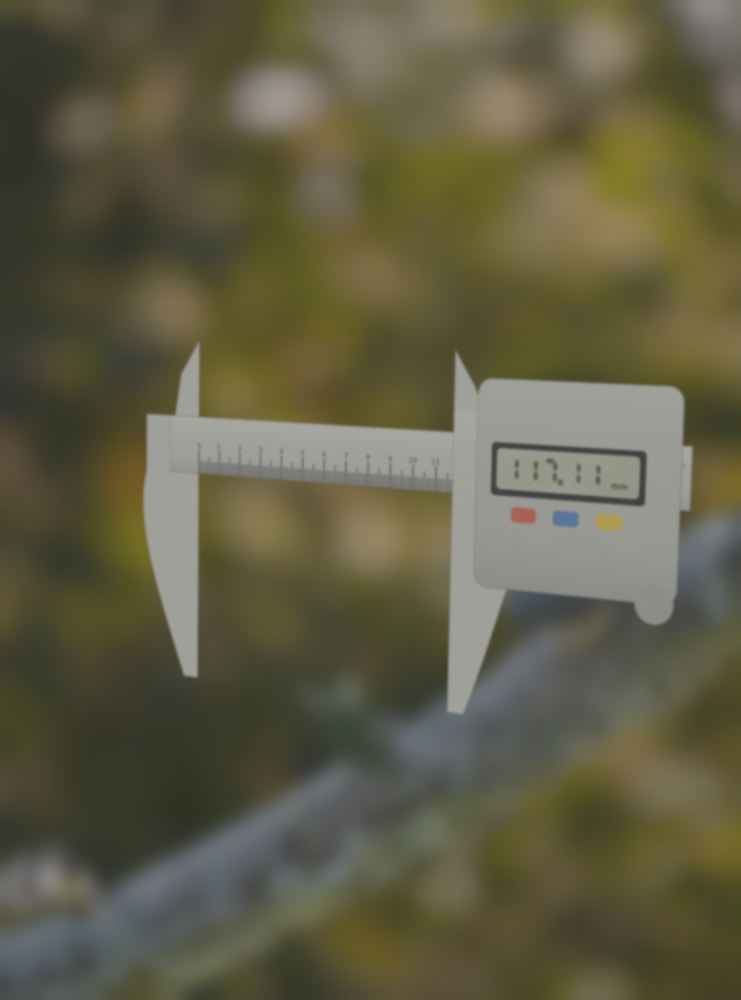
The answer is 117.11 mm
